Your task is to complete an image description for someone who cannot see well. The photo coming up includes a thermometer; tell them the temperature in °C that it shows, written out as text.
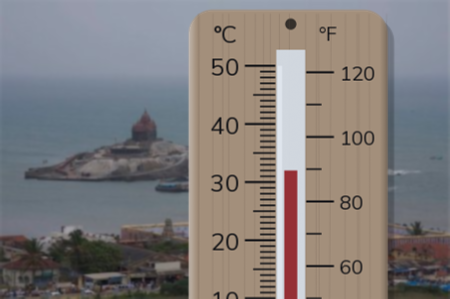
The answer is 32 °C
